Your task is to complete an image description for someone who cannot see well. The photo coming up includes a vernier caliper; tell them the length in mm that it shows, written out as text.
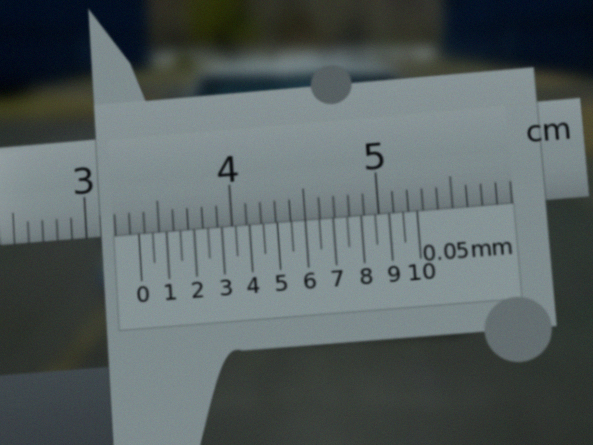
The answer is 33.6 mm
